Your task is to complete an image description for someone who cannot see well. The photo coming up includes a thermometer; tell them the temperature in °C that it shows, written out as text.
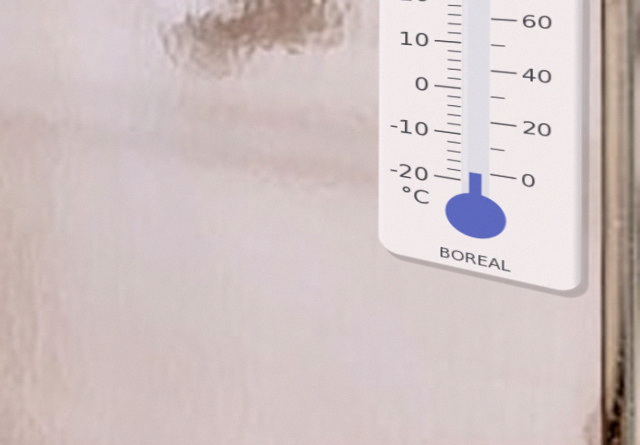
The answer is -18 °C
